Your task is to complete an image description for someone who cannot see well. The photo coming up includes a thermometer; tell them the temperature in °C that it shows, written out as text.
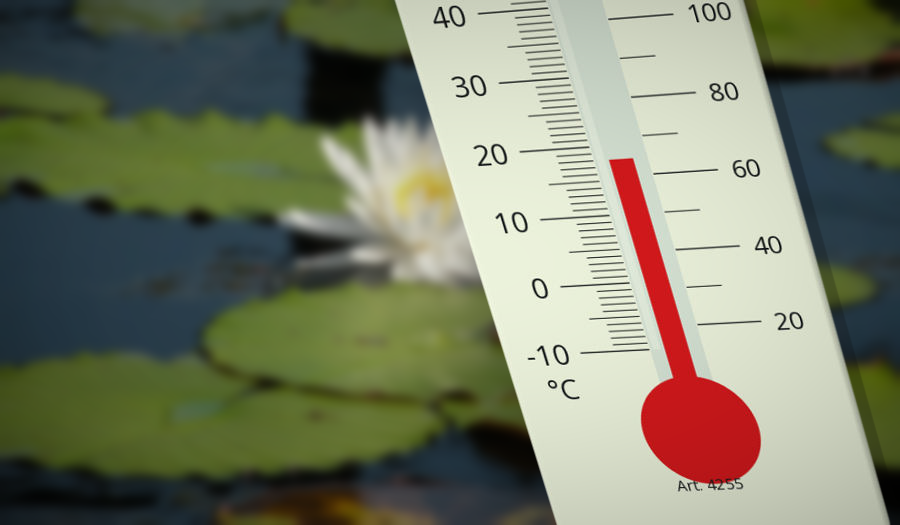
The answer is 18 °C
